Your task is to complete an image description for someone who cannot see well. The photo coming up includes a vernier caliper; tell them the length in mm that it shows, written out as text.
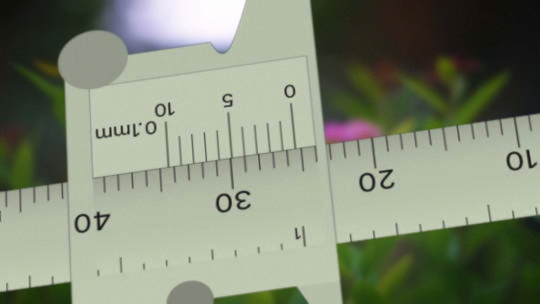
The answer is 25.4 mm
